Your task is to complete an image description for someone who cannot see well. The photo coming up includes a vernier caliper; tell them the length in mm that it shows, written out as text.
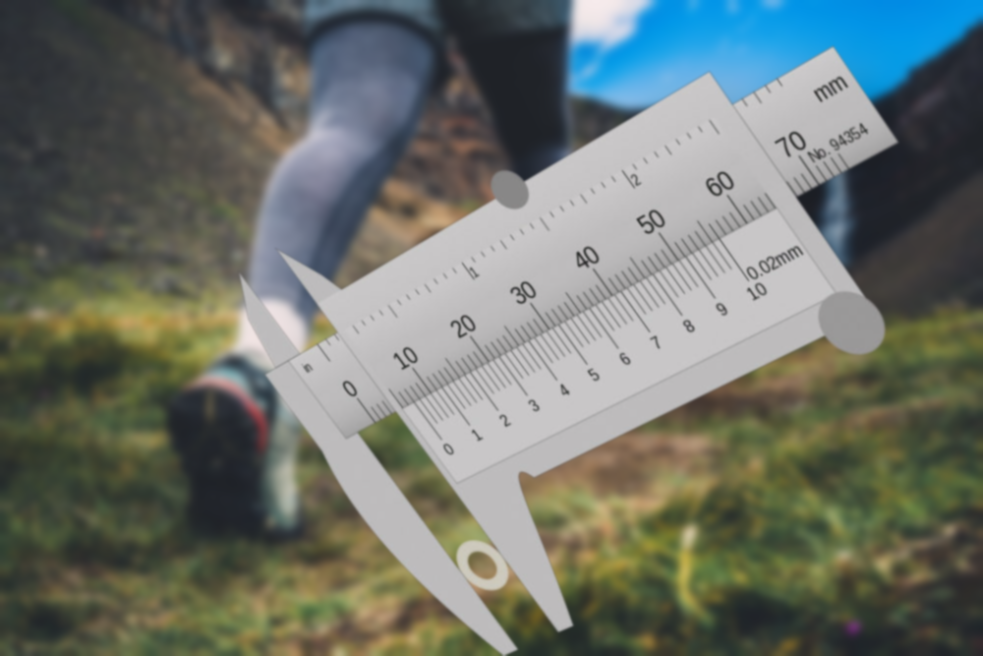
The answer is 7.0 mm
